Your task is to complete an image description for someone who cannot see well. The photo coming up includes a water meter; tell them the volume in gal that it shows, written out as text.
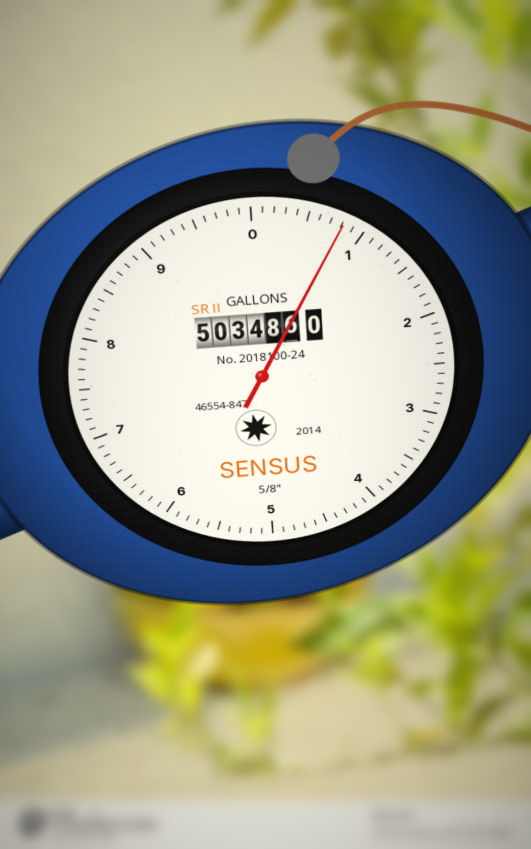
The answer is 5034860.8 gal
